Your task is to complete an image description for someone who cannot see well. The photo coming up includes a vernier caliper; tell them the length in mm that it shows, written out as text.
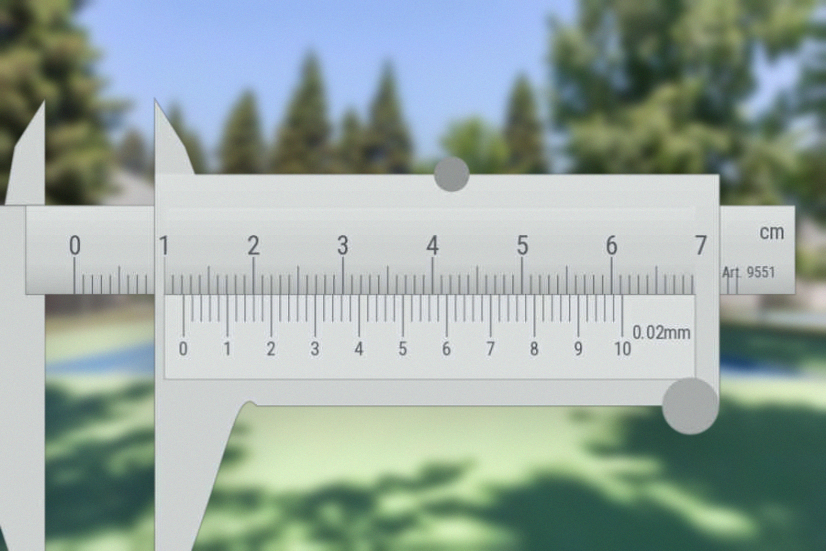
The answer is 12.2 mm
